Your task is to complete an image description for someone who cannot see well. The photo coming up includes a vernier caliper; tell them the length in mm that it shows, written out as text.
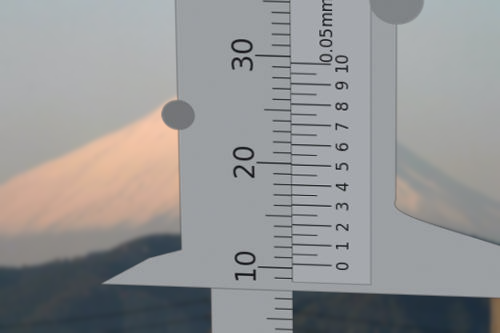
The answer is 10.4 mm
